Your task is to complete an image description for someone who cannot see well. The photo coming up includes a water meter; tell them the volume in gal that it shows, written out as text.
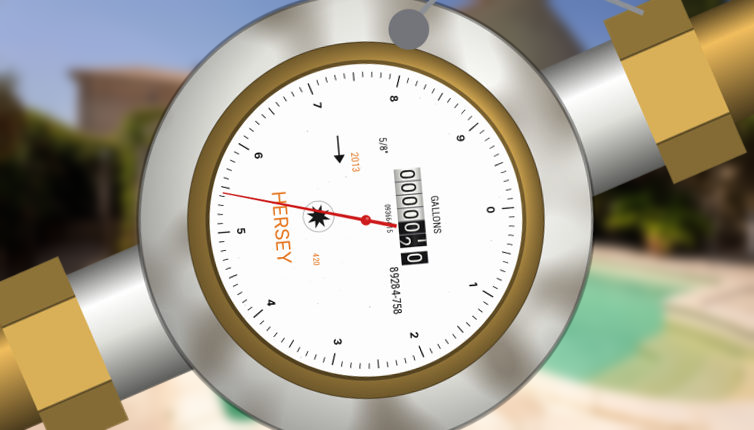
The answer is 15.4 gal
